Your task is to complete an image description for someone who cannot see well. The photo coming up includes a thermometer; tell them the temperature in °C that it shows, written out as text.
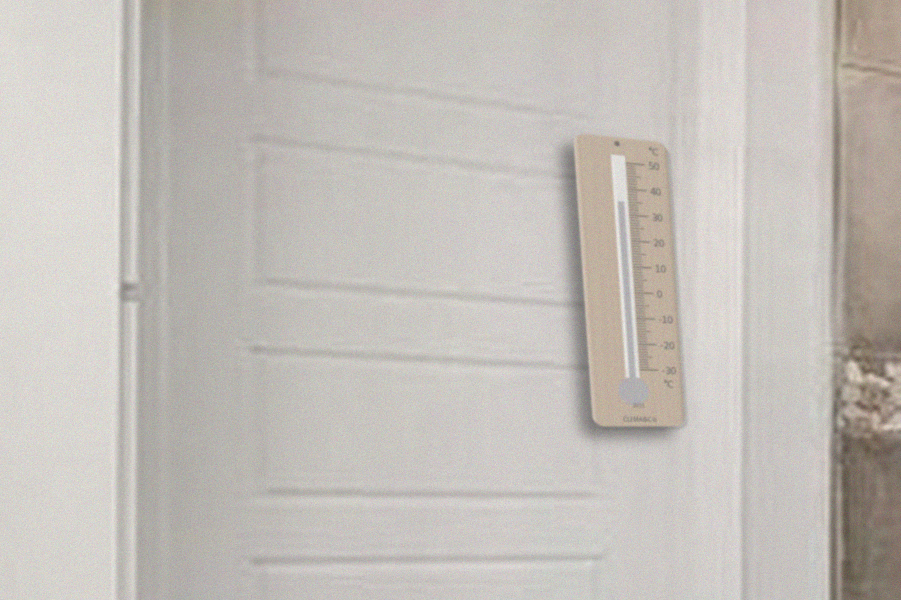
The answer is 35 °C
